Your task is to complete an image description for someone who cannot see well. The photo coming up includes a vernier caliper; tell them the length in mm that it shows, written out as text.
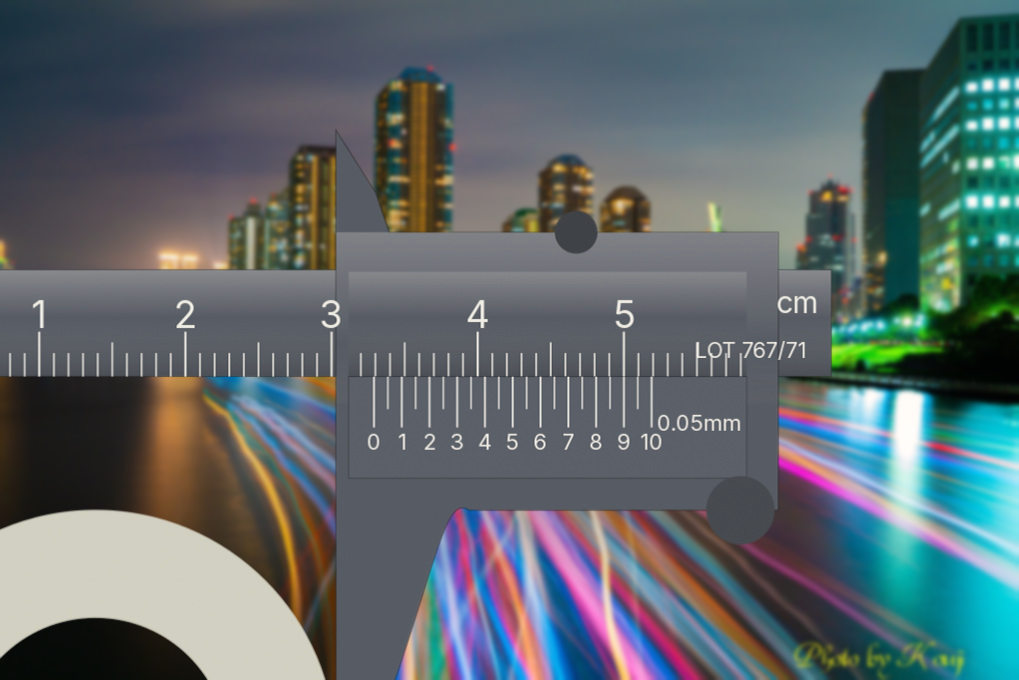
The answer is 32.9 mm
